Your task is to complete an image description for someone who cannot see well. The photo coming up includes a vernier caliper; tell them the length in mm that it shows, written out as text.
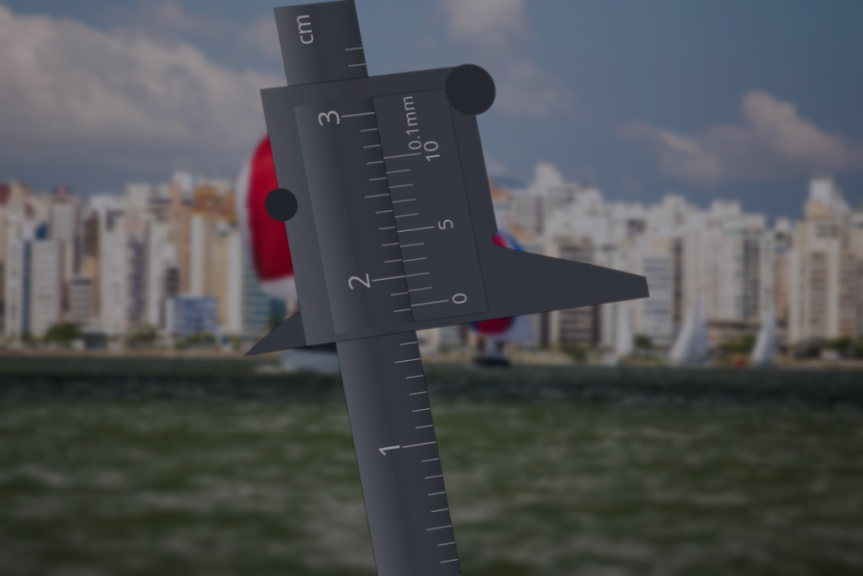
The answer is 18.2 mm
